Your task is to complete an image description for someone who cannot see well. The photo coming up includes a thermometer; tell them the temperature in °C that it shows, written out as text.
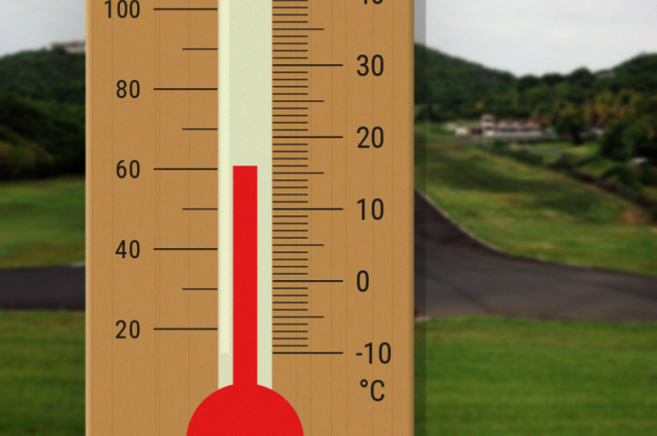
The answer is 16 °C
